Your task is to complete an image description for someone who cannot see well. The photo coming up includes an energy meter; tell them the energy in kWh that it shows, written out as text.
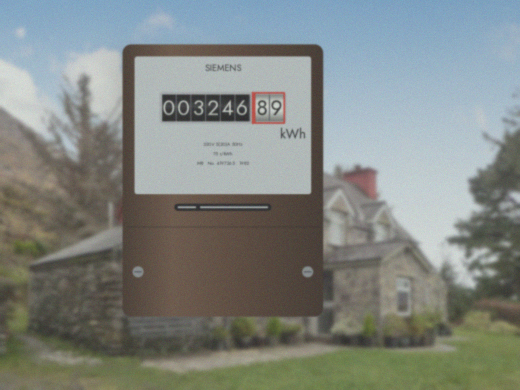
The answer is 3246.89 kWh
